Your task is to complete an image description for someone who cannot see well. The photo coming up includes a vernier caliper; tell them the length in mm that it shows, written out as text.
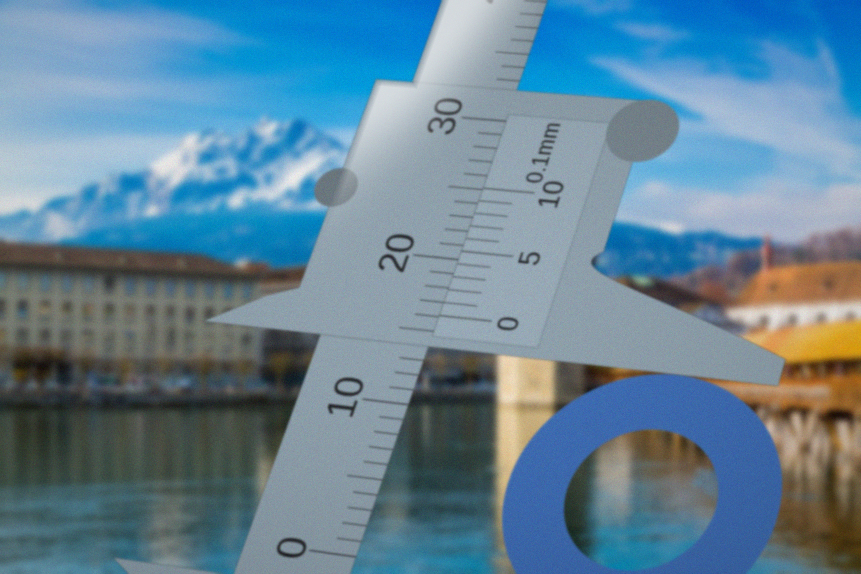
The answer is 16.1 mm
